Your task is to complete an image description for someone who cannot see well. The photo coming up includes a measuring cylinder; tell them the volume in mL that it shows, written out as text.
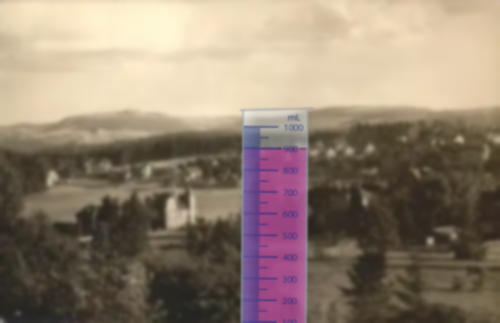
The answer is 900 mL
